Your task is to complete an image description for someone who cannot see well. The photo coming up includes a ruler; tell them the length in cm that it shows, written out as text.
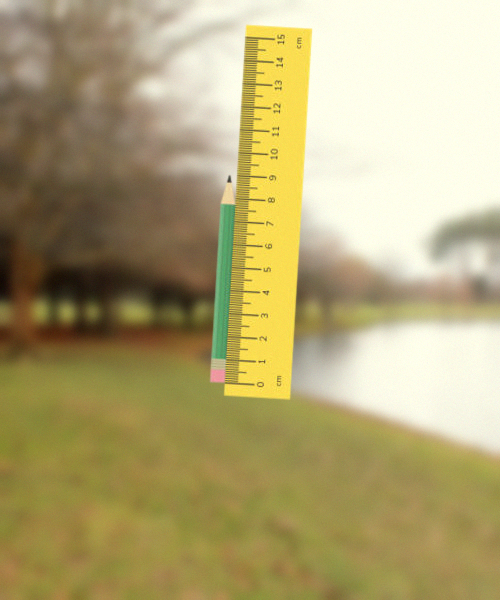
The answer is 9 cm
